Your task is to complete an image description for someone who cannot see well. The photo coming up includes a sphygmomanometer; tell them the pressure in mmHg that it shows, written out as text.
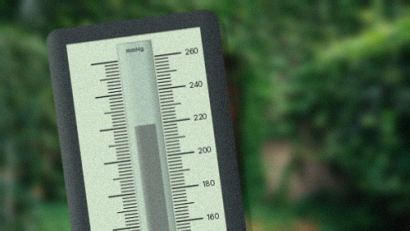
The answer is 220 mmHg
